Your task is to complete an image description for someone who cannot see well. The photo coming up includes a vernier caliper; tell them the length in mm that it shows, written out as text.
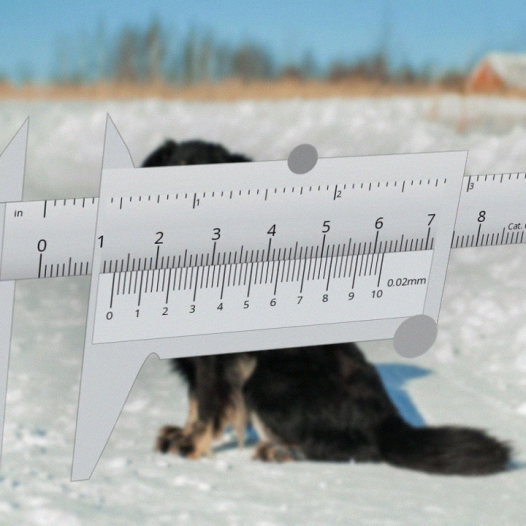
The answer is 12.8 mm
